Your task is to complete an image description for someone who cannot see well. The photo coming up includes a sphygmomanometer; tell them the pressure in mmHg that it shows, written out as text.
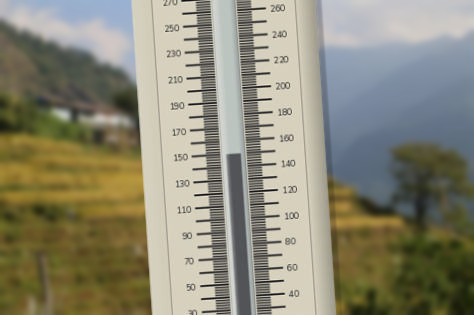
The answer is 150 mmHg
